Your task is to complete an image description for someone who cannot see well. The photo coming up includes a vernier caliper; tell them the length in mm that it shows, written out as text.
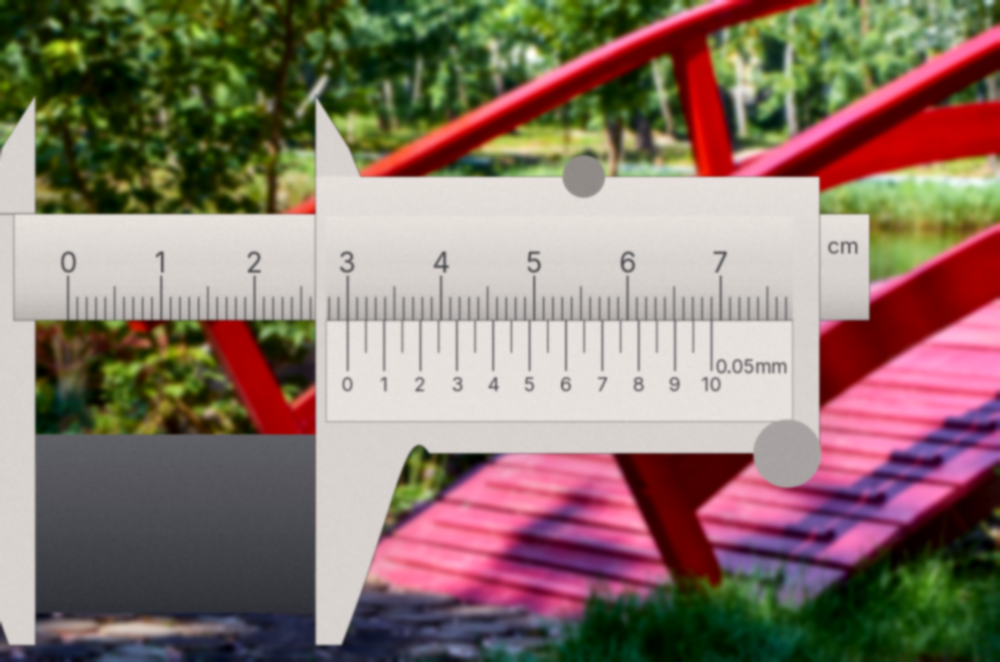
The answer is 30.0 mm
